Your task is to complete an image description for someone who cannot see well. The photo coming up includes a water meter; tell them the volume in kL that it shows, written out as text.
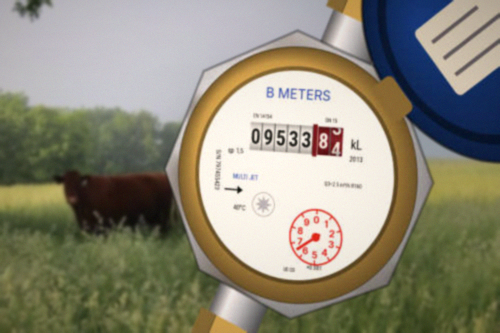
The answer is 9533.836 kL
